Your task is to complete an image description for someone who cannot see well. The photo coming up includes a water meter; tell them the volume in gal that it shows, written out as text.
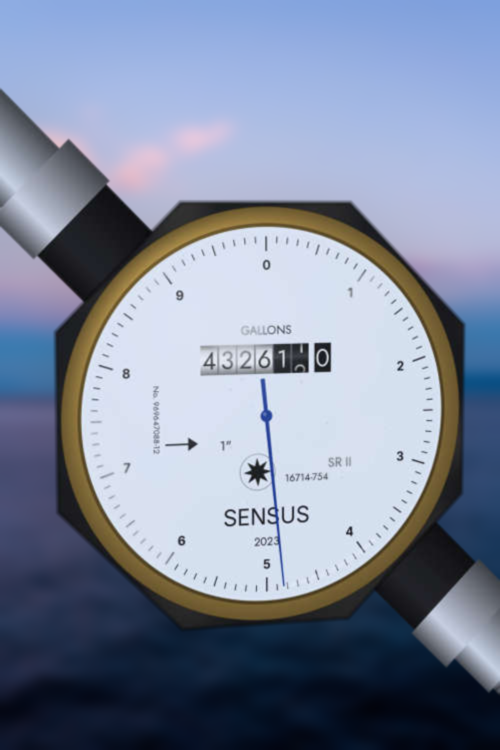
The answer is 4326114.8 gal
